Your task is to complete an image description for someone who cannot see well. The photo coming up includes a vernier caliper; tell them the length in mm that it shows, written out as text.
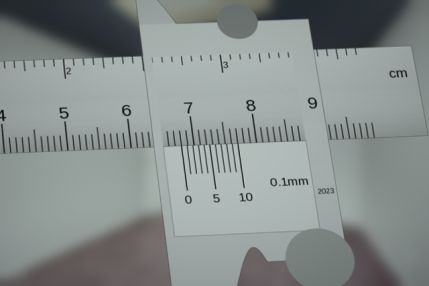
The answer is 68.0 mm
